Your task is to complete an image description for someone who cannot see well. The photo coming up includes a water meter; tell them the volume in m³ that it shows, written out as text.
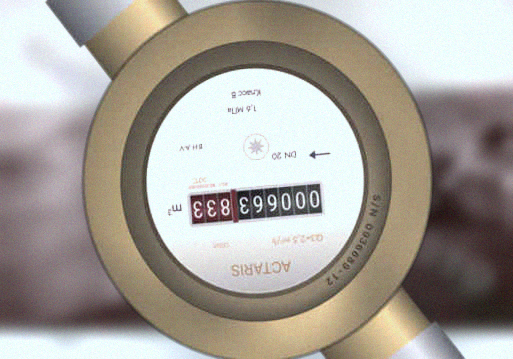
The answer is 663.833 m³
